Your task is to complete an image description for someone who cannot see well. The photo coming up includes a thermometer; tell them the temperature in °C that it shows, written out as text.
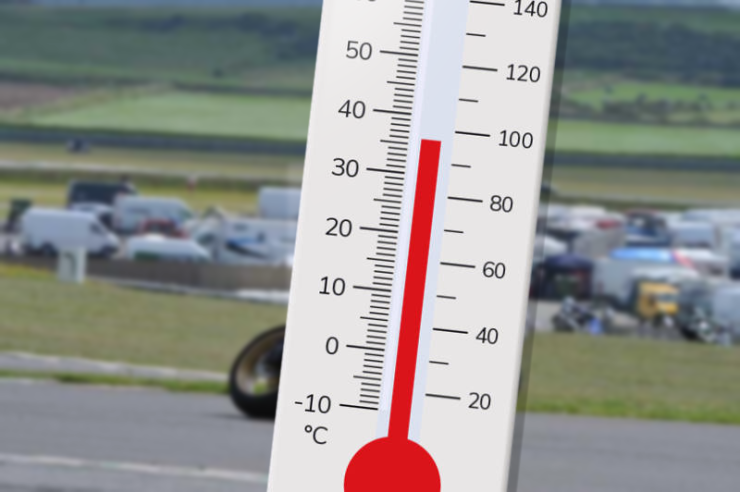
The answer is 36 °C
